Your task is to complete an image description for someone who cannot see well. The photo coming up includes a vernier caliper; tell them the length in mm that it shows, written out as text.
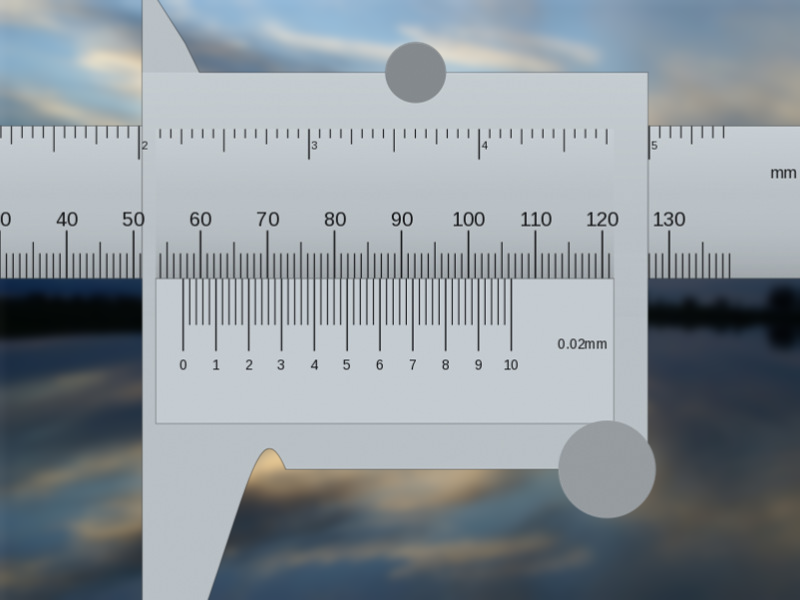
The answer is 57.4 mm
